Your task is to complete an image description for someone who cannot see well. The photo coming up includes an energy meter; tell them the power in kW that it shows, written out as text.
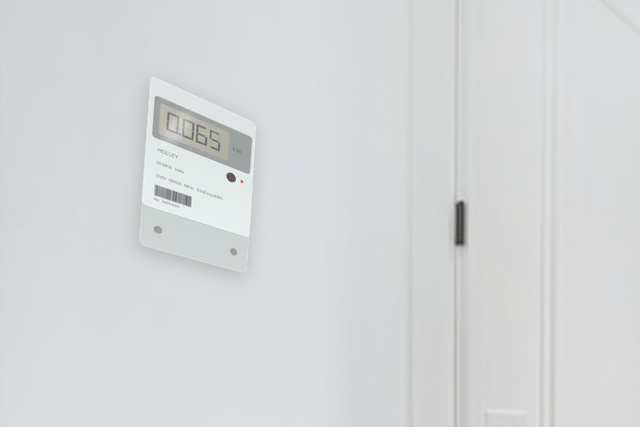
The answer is 0.065 kW
